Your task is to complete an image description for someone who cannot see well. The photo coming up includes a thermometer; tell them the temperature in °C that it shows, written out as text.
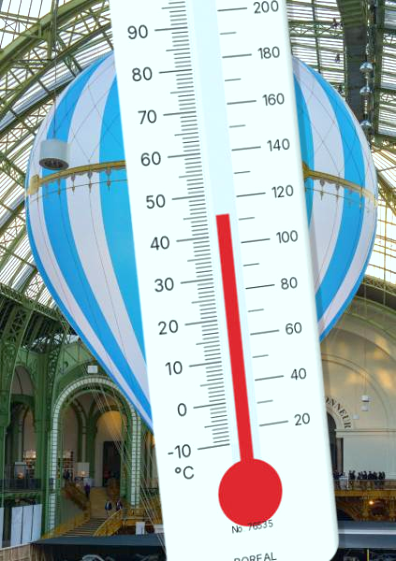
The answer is 45 °C
